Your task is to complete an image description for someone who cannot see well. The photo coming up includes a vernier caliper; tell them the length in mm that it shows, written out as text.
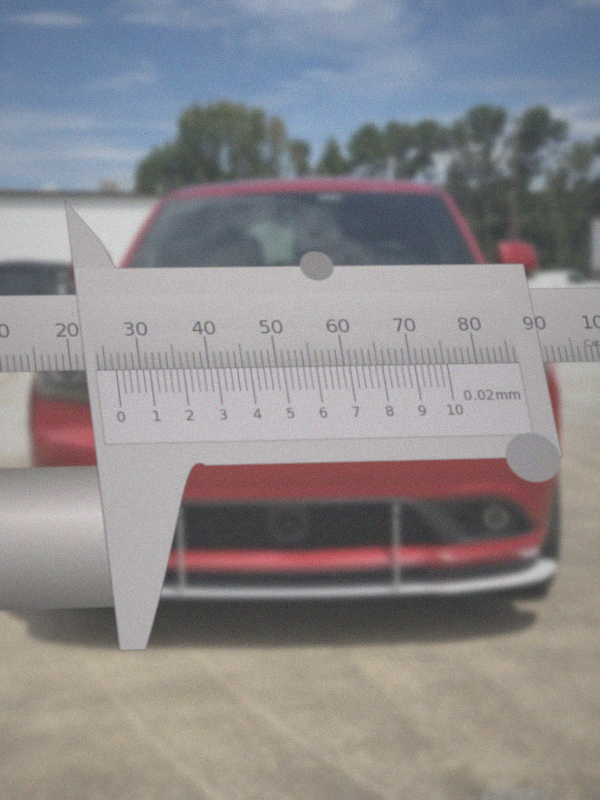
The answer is 26.5 mm
